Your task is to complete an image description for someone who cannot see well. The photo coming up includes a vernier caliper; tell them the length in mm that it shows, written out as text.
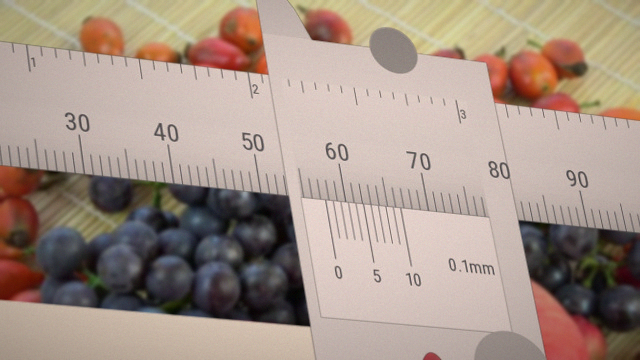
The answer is 57.6 mm
